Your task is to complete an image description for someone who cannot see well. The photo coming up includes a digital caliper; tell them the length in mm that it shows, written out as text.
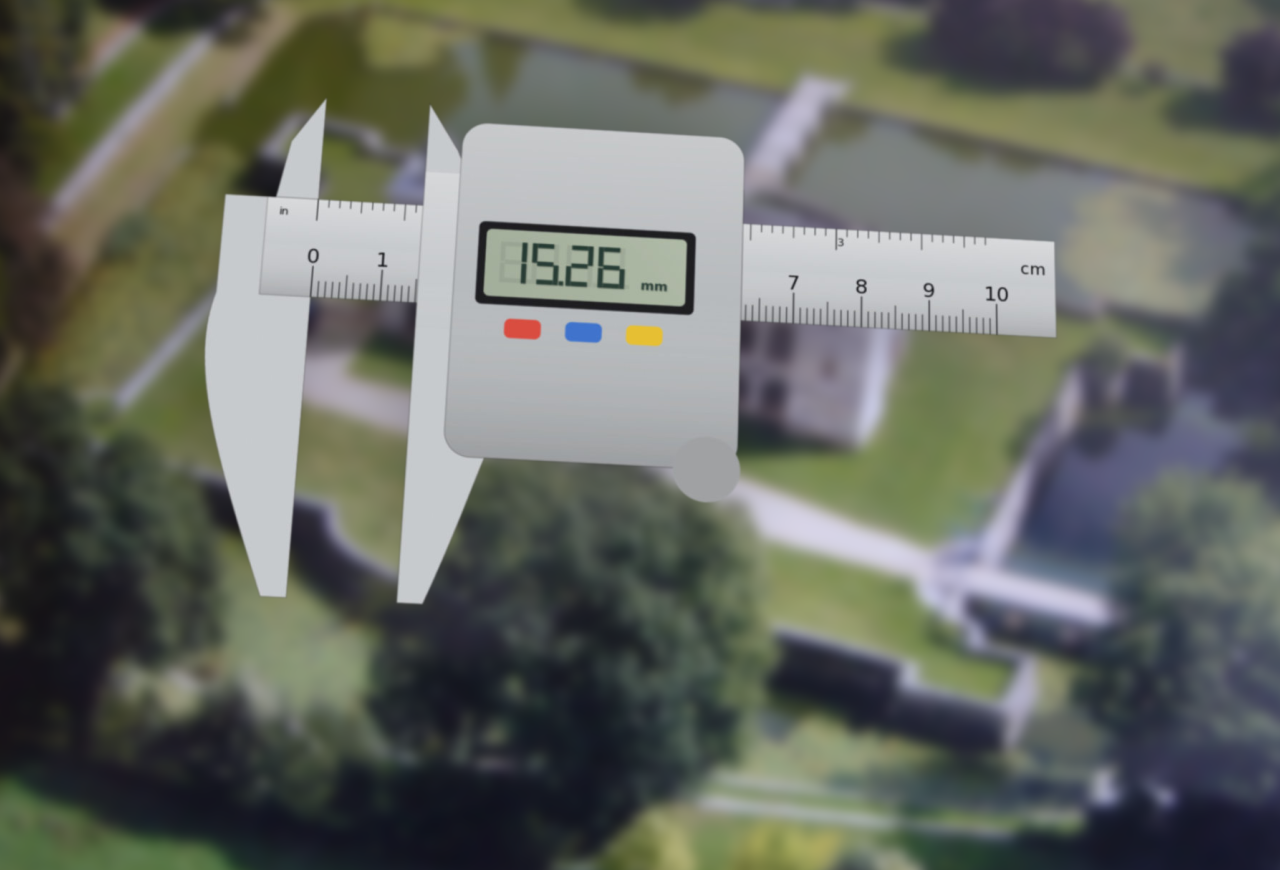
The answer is 15.26 mm
